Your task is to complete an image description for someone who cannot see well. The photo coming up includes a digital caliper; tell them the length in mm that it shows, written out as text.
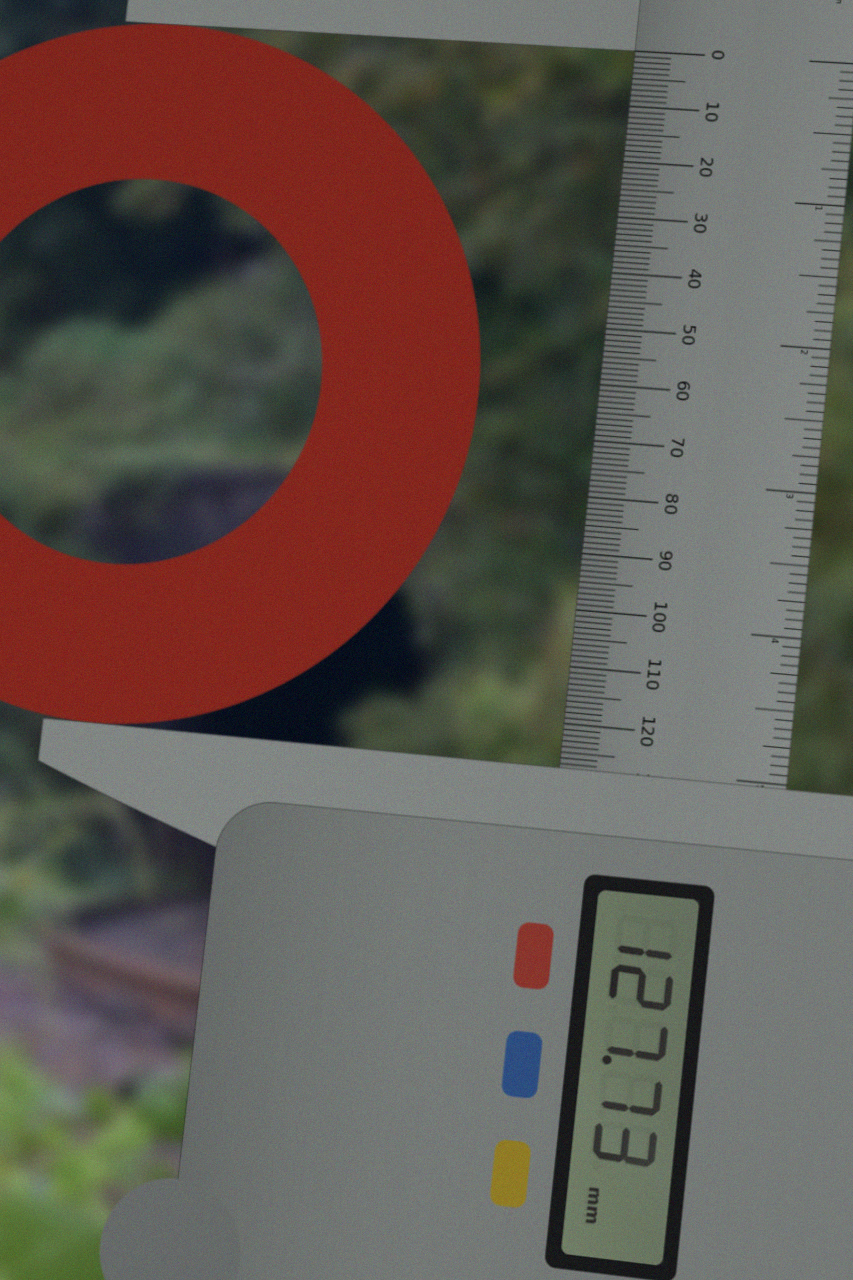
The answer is 127.73 mm
